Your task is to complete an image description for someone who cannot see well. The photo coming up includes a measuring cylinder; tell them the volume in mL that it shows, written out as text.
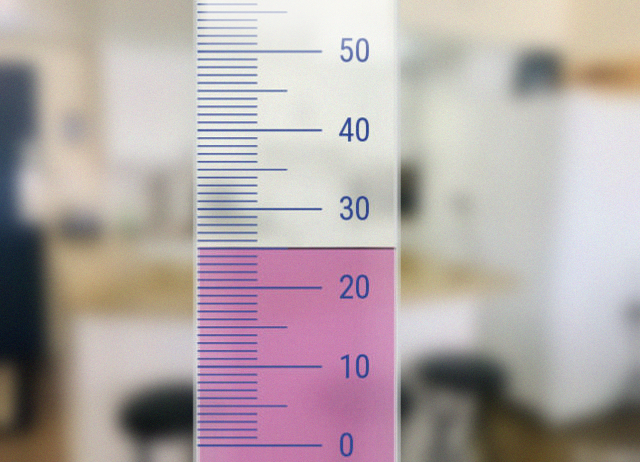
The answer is 25 mL
